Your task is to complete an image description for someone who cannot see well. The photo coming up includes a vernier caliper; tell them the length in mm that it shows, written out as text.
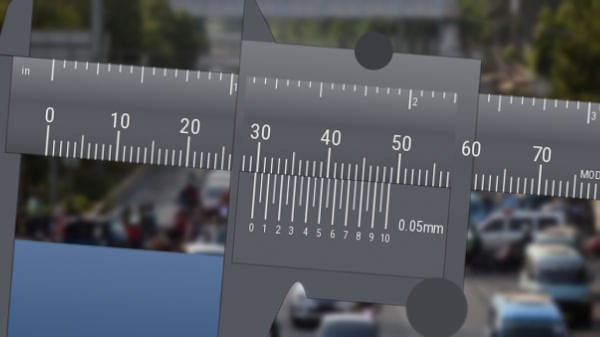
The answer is 29.8 mm
